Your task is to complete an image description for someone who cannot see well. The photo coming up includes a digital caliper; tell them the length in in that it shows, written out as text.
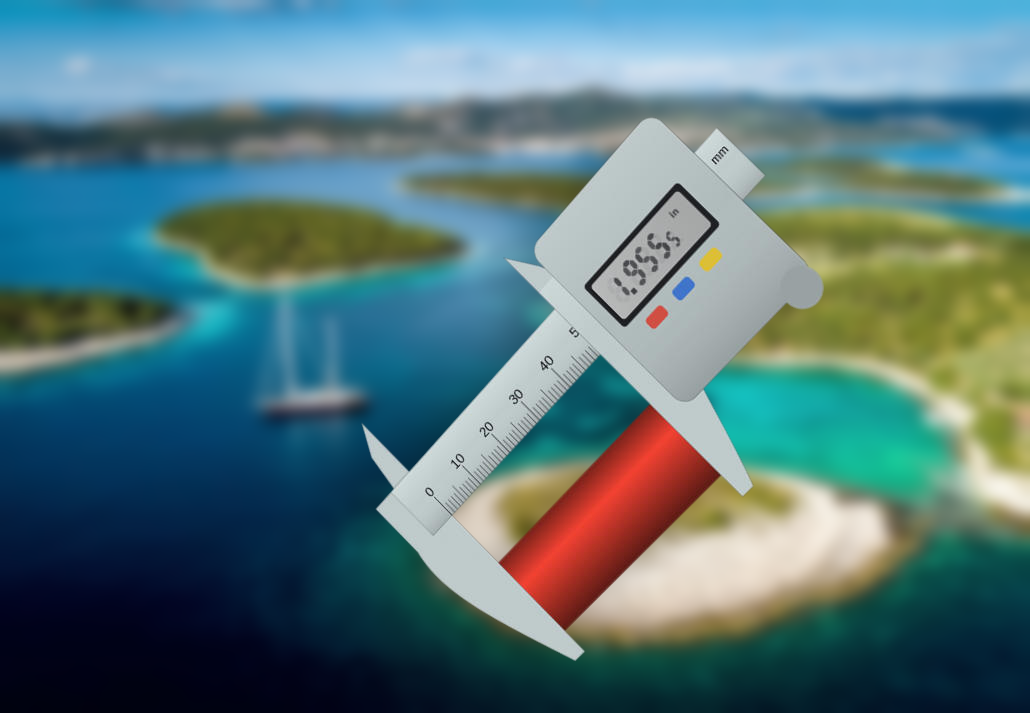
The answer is 1.9555 in
